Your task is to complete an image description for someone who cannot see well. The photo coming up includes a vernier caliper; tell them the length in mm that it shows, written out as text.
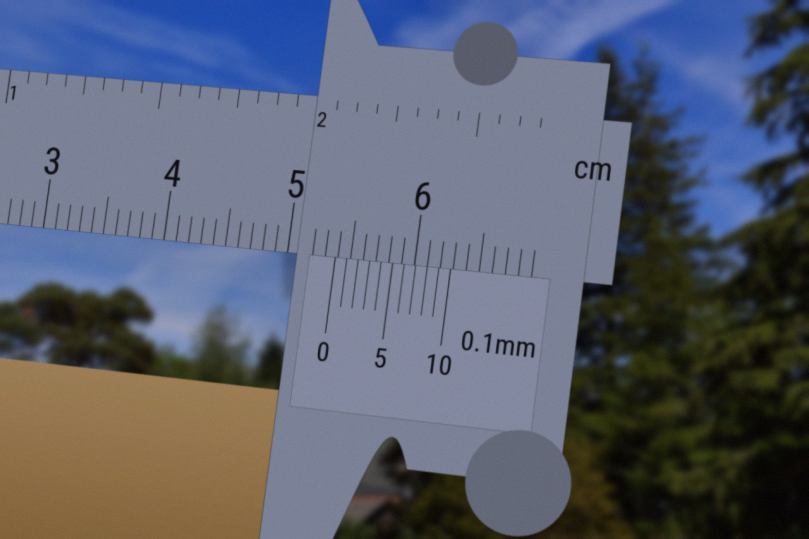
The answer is 53.8 mm
